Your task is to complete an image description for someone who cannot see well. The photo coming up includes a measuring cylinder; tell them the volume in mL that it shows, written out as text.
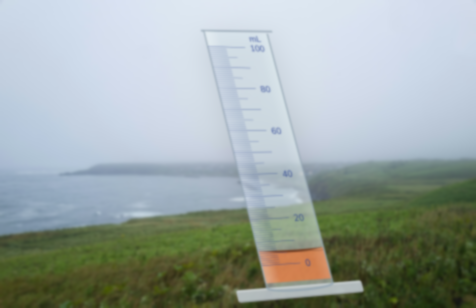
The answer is 5 mL
